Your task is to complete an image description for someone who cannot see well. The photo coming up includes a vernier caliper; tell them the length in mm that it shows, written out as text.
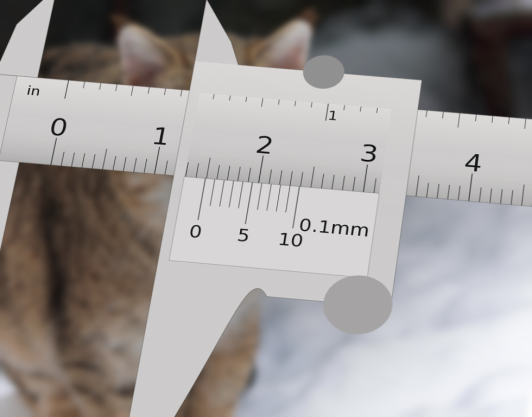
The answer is 14.9 mm
